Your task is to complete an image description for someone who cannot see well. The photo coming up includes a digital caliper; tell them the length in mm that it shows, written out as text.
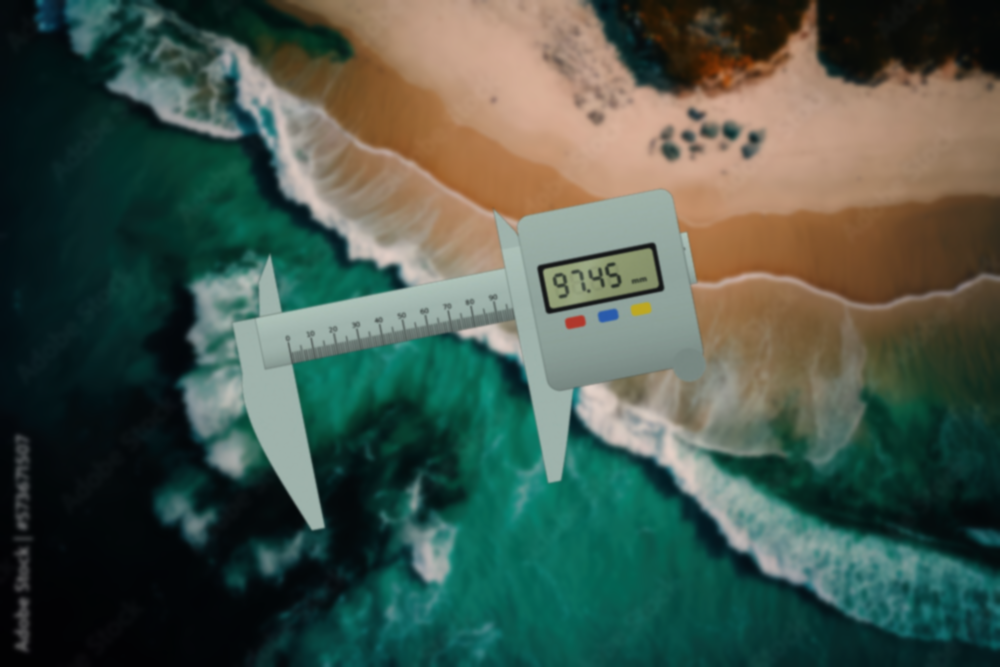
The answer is 97.45 mm
